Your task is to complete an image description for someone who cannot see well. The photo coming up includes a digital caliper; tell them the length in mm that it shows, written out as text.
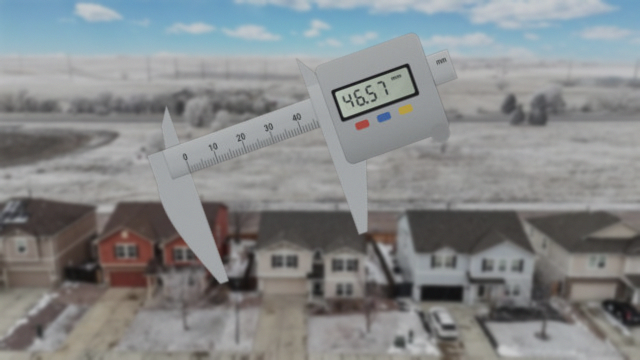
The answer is 46.57 mm
